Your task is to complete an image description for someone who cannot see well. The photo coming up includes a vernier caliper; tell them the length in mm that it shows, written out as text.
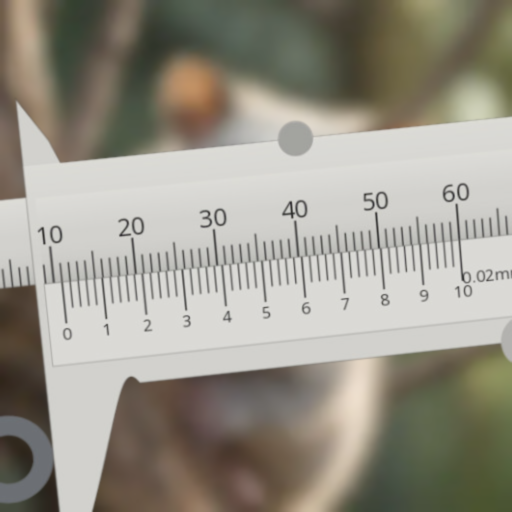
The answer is 11.0 mm
